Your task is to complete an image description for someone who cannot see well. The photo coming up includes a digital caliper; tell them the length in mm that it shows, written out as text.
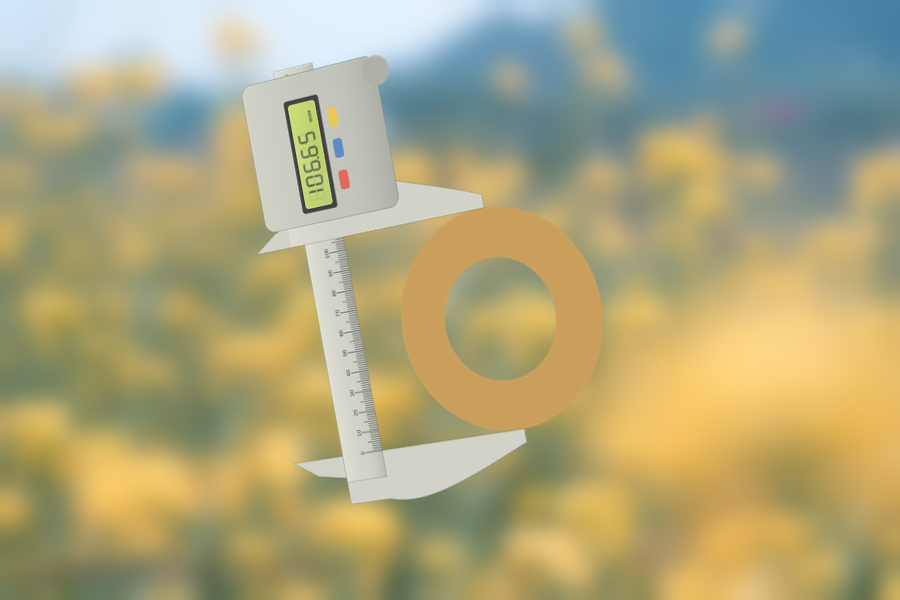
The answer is 106.65 mm
